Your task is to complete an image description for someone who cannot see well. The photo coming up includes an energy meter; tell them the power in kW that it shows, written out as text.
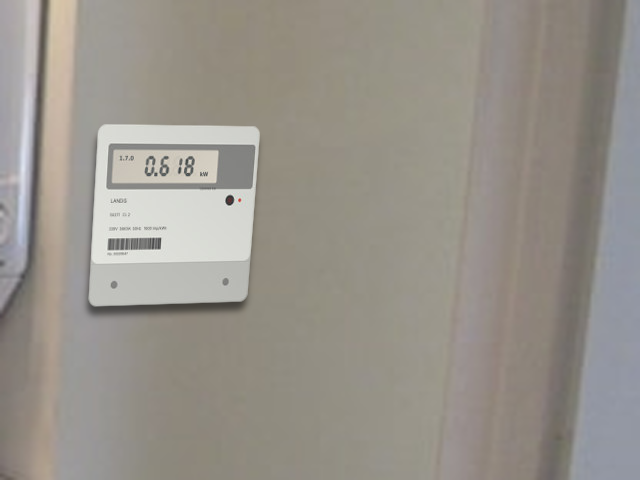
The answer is 0.618 kW
